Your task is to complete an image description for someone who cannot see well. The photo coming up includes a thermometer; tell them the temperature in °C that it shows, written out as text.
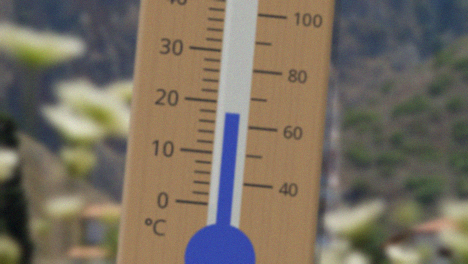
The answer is 18 °C
